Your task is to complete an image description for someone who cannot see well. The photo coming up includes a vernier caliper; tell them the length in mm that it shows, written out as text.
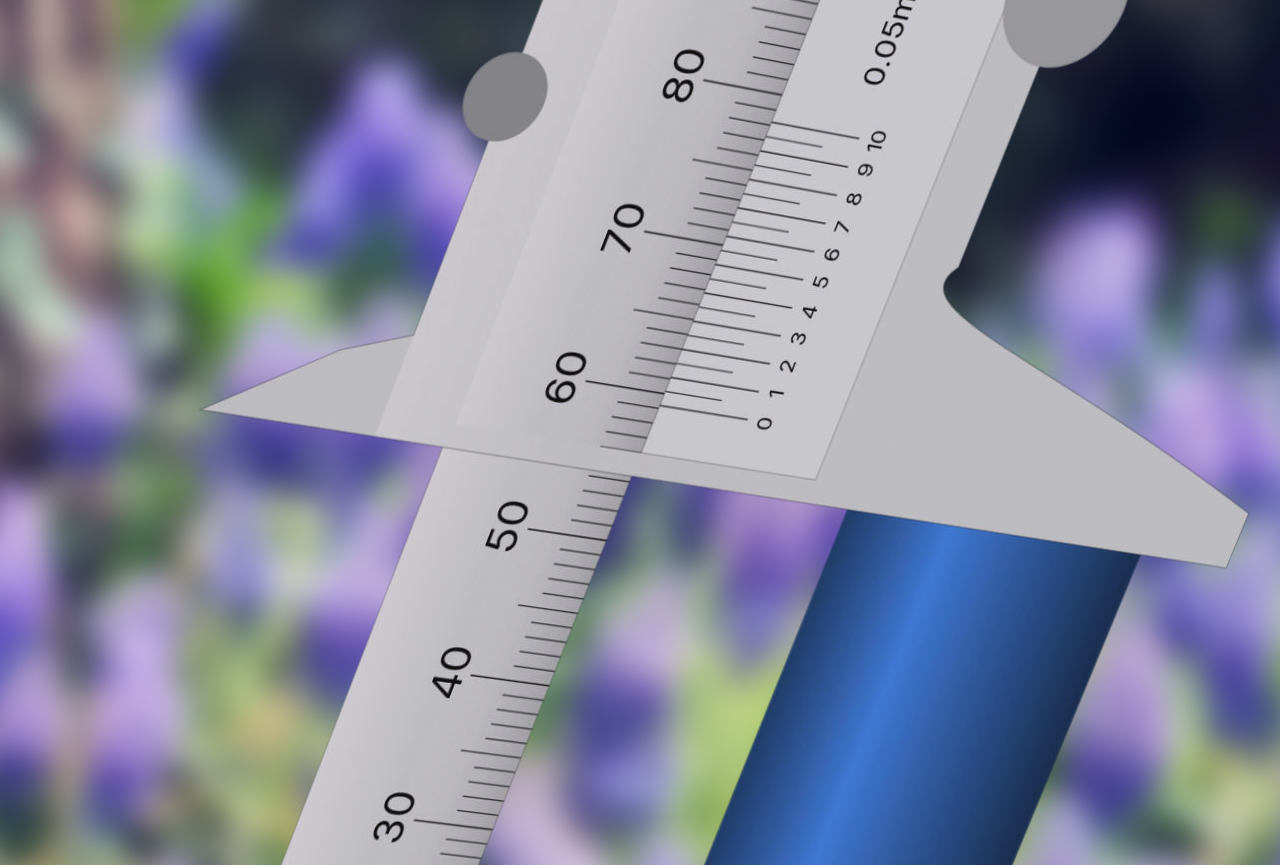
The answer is 59.2 mm
